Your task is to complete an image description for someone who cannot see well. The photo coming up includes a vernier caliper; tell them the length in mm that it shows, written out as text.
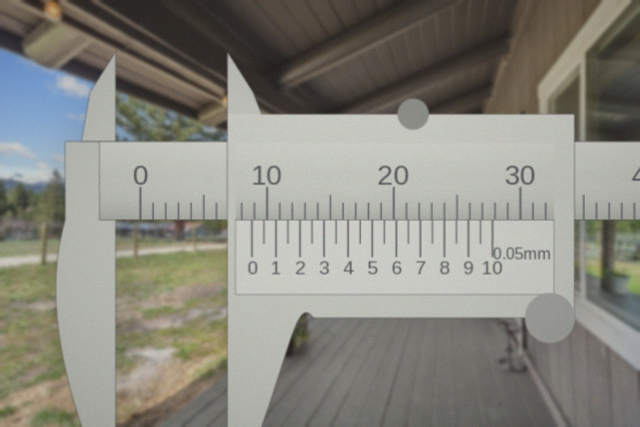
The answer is 8.8 mm
